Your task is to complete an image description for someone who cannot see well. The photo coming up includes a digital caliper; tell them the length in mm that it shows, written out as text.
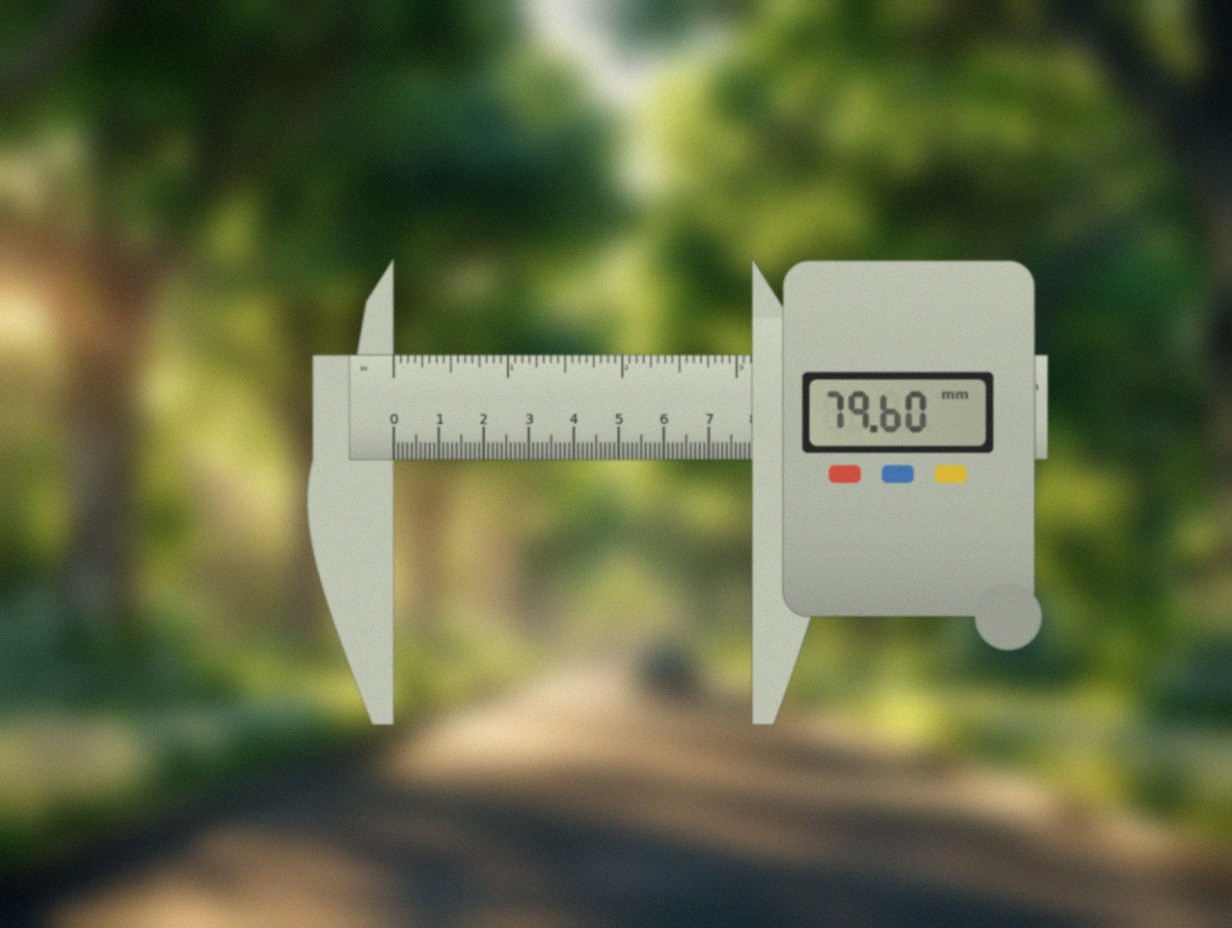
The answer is 79.60 mm
